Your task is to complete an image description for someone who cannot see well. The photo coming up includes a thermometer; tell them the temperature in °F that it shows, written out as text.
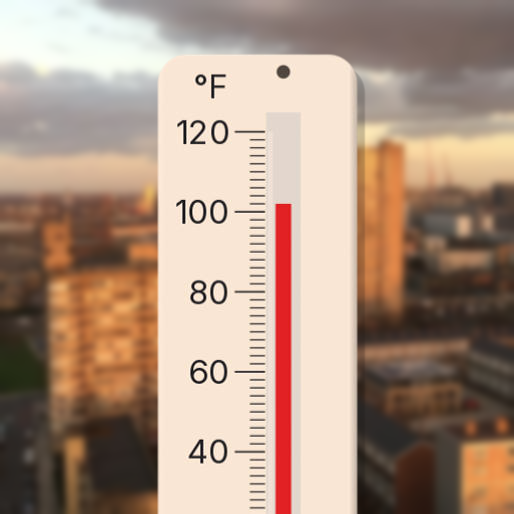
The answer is 102 °F
